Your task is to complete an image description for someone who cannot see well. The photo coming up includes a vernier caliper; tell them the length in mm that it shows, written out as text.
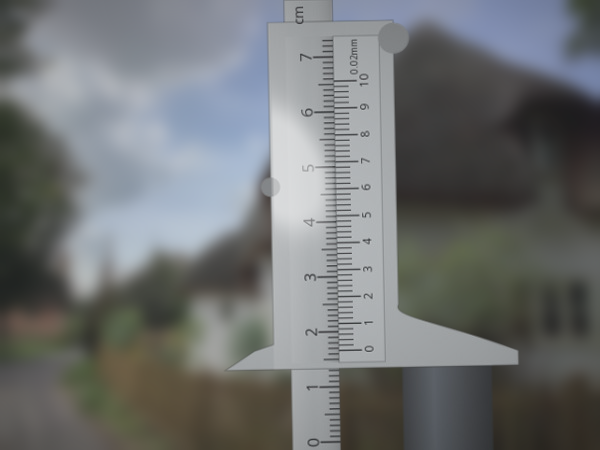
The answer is 16.6 mm
